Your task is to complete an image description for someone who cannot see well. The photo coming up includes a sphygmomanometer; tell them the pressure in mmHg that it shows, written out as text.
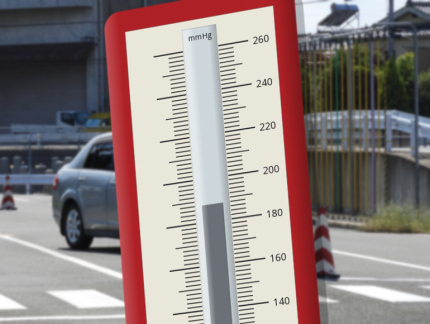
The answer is 188 mmHg
